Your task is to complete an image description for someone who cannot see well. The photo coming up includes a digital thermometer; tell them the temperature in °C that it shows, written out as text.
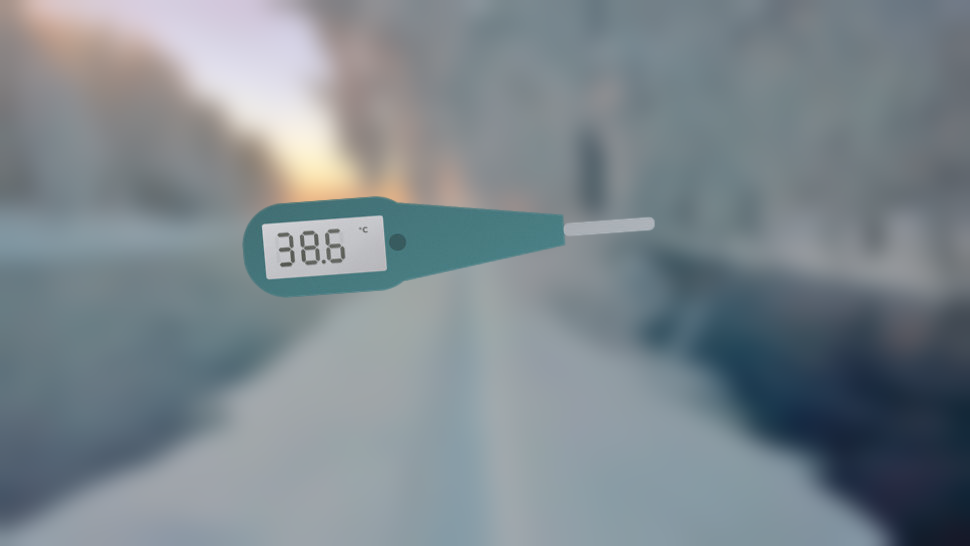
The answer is 38.6 °C
